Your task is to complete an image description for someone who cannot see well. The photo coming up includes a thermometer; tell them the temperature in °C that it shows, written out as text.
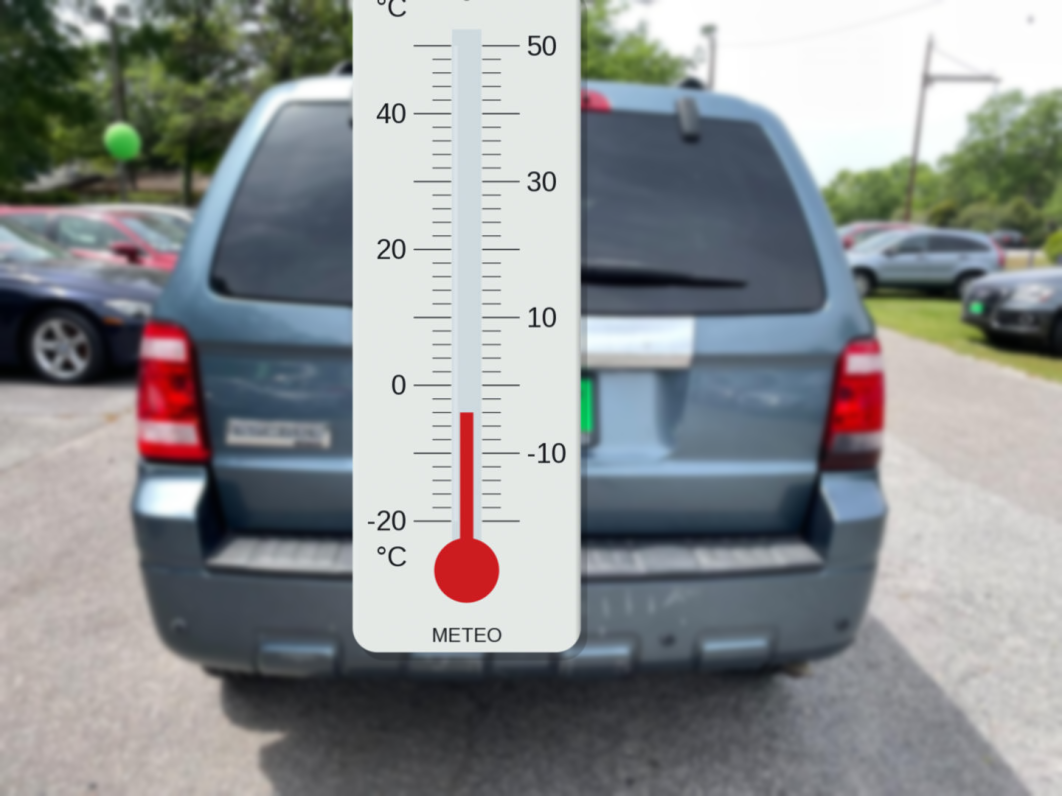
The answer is -4 °C
